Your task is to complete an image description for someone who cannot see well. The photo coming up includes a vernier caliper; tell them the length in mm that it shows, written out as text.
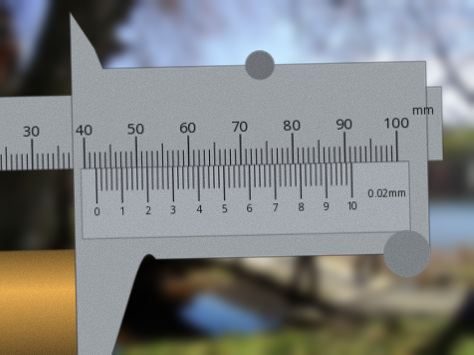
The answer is 42.2 mm
